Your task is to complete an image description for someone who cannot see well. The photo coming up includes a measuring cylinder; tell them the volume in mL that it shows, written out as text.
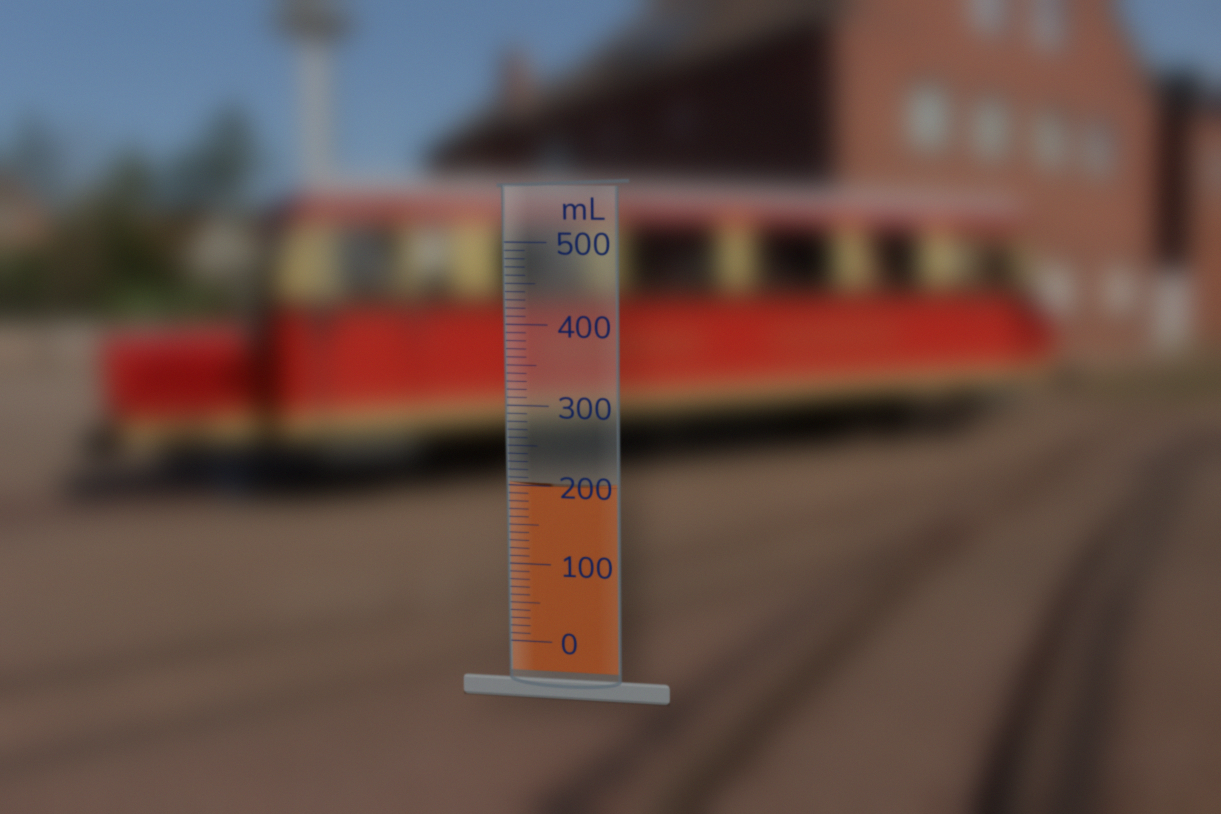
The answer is 200 mL
